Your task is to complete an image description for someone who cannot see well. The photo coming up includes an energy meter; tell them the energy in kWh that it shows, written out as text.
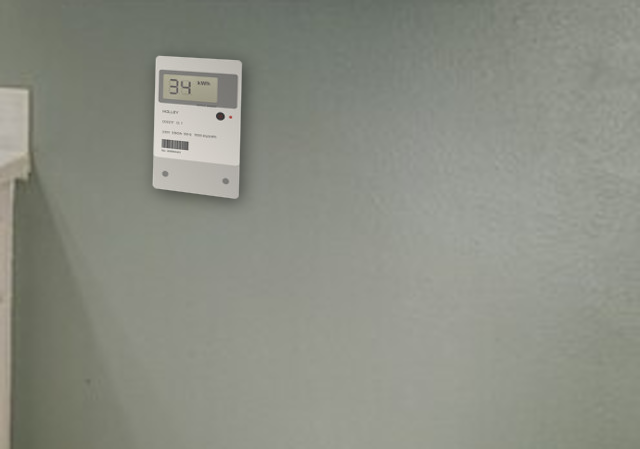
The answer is 34 kWh
